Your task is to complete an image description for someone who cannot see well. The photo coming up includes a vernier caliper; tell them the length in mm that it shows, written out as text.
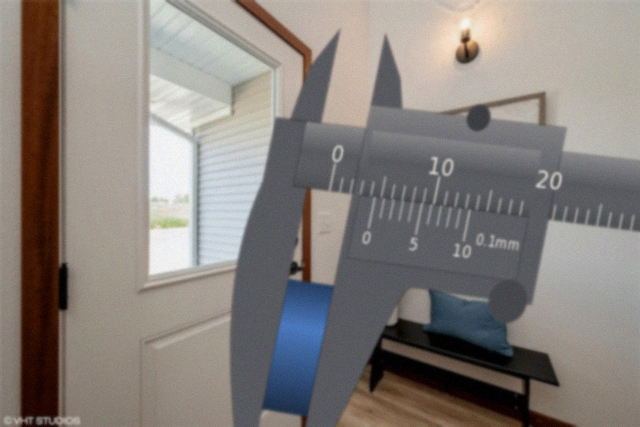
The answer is 4.4 mm
